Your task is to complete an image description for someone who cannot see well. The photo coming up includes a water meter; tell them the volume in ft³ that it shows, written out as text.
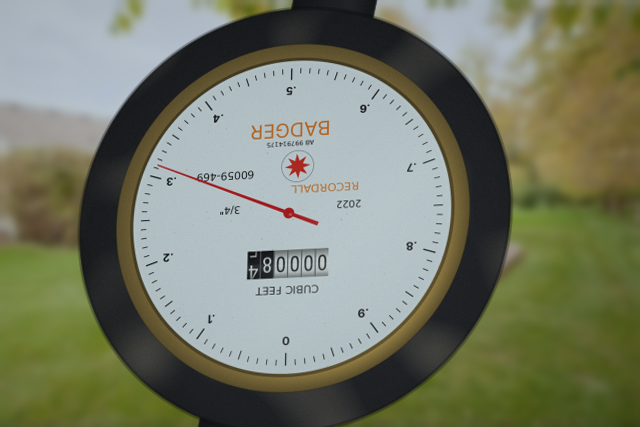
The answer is 84.31 ft³
